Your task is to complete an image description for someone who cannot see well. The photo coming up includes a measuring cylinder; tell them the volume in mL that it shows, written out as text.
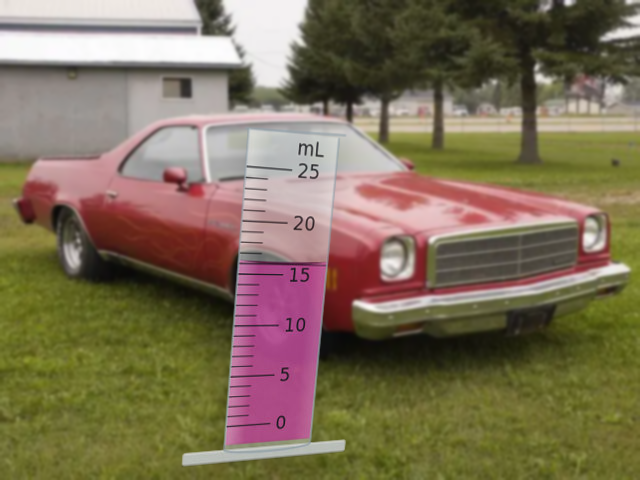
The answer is 16 mL
